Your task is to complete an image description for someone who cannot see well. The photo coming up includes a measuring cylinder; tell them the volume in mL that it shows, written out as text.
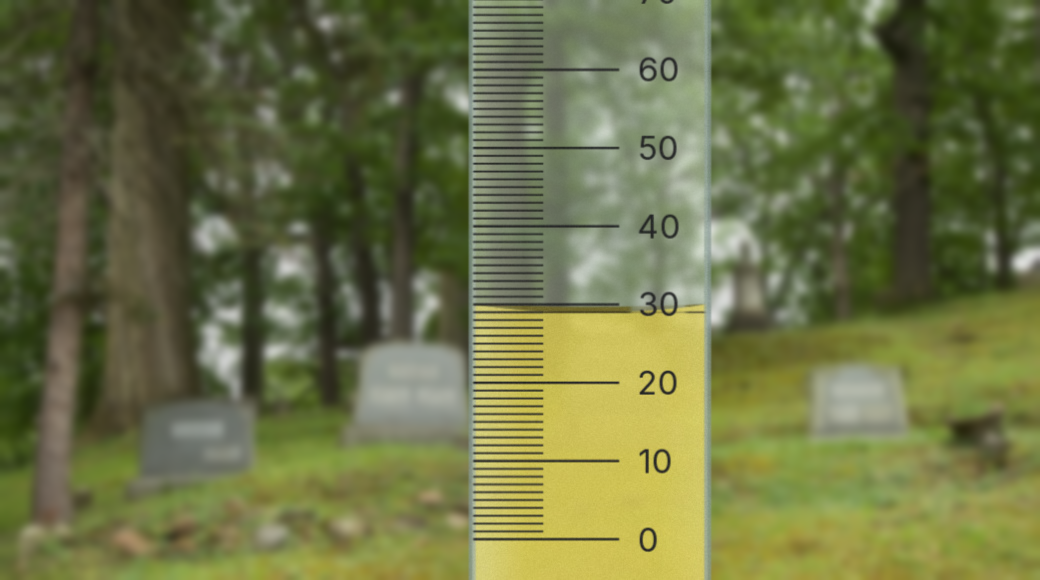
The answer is 29 mL
